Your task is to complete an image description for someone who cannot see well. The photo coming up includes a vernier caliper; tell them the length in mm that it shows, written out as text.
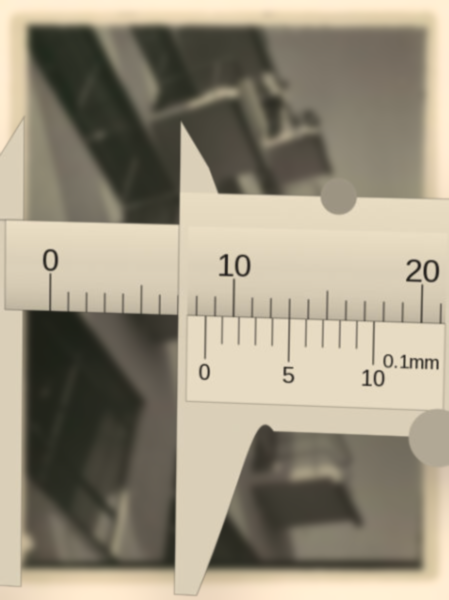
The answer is 8.5 mm
